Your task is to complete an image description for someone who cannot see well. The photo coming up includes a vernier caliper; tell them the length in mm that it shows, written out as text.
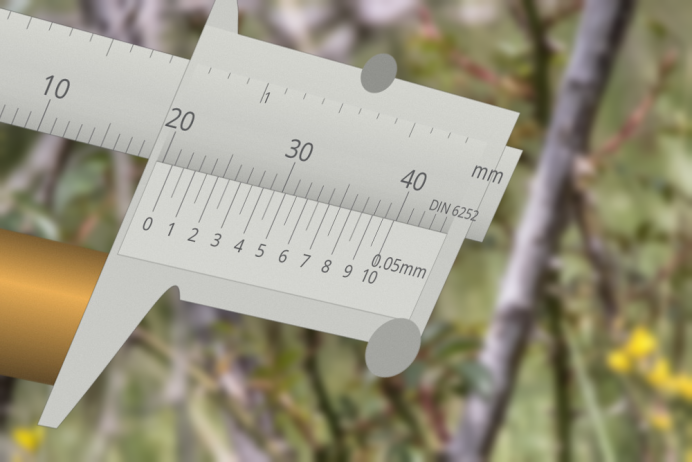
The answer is 20.8 mm
